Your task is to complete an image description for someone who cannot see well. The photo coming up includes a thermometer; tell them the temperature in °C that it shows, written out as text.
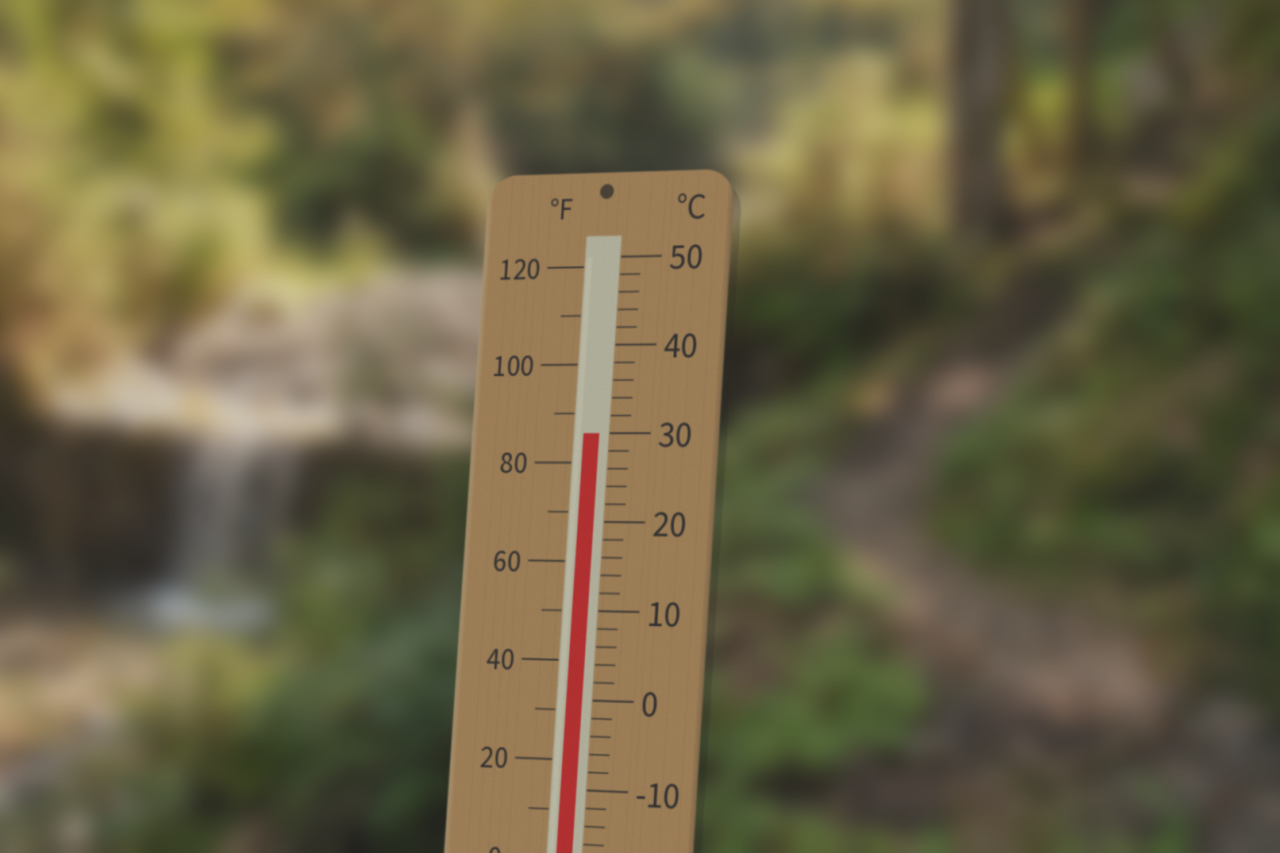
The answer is 30 °C
